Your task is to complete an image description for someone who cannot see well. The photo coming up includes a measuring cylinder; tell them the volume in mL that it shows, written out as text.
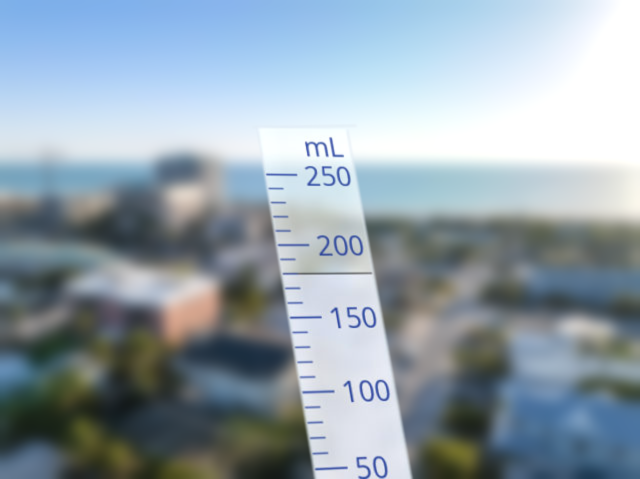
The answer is 180 mL
